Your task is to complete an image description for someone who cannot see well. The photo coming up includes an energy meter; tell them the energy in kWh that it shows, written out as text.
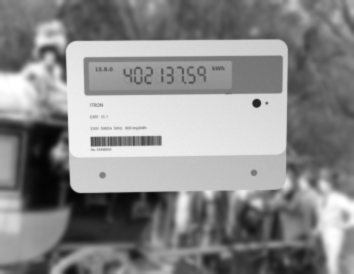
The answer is 402137.59 kWh
